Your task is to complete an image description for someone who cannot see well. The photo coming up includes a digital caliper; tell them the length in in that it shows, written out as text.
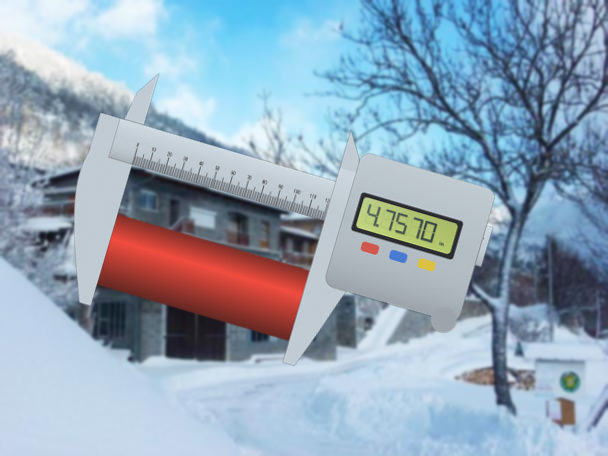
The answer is 4.7570 in
